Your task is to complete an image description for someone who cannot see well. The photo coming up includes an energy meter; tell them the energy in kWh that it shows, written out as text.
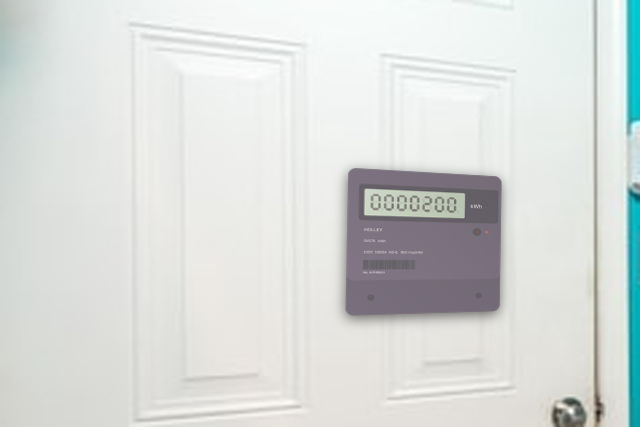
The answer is 200 kWh
